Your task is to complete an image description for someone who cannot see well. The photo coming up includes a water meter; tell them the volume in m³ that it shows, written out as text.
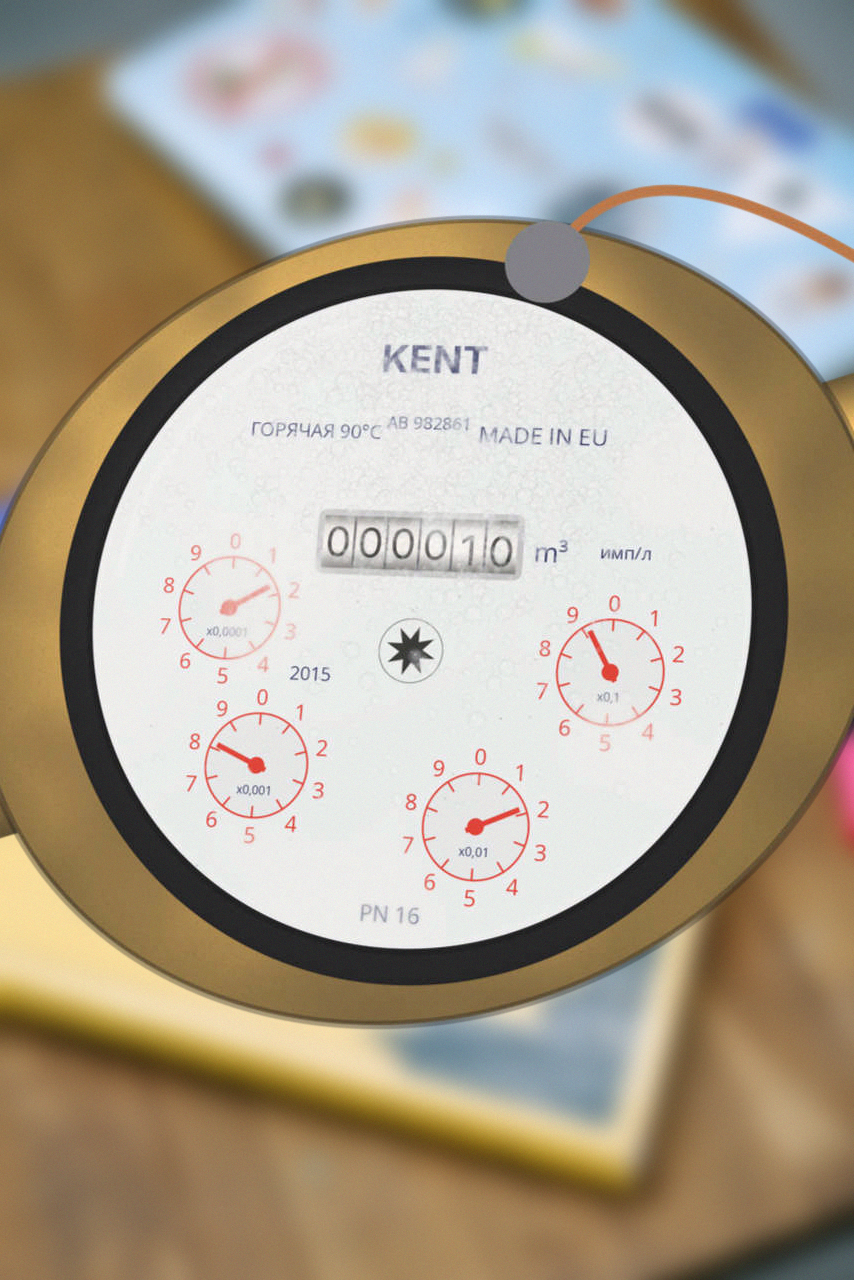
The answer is 9.9181 m³
